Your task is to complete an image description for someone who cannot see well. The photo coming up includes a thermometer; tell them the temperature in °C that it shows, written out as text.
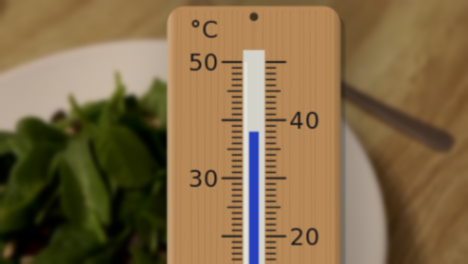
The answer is 38 °C
